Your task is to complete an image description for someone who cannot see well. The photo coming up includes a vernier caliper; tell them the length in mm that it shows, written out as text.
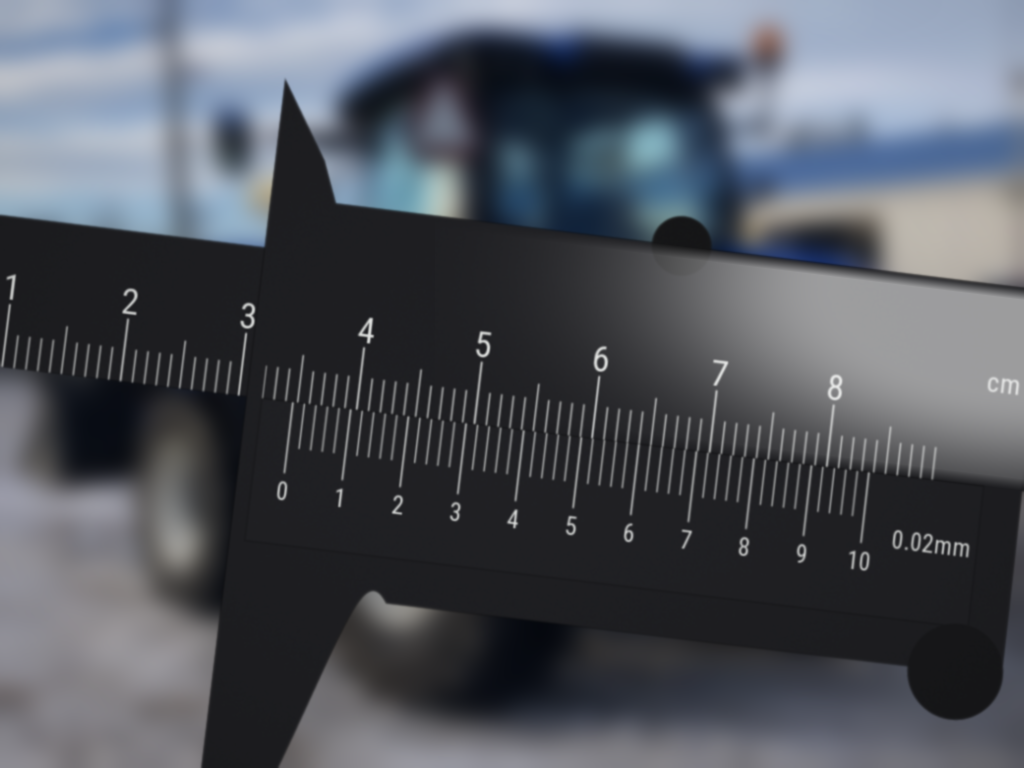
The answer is 34.6 mm
